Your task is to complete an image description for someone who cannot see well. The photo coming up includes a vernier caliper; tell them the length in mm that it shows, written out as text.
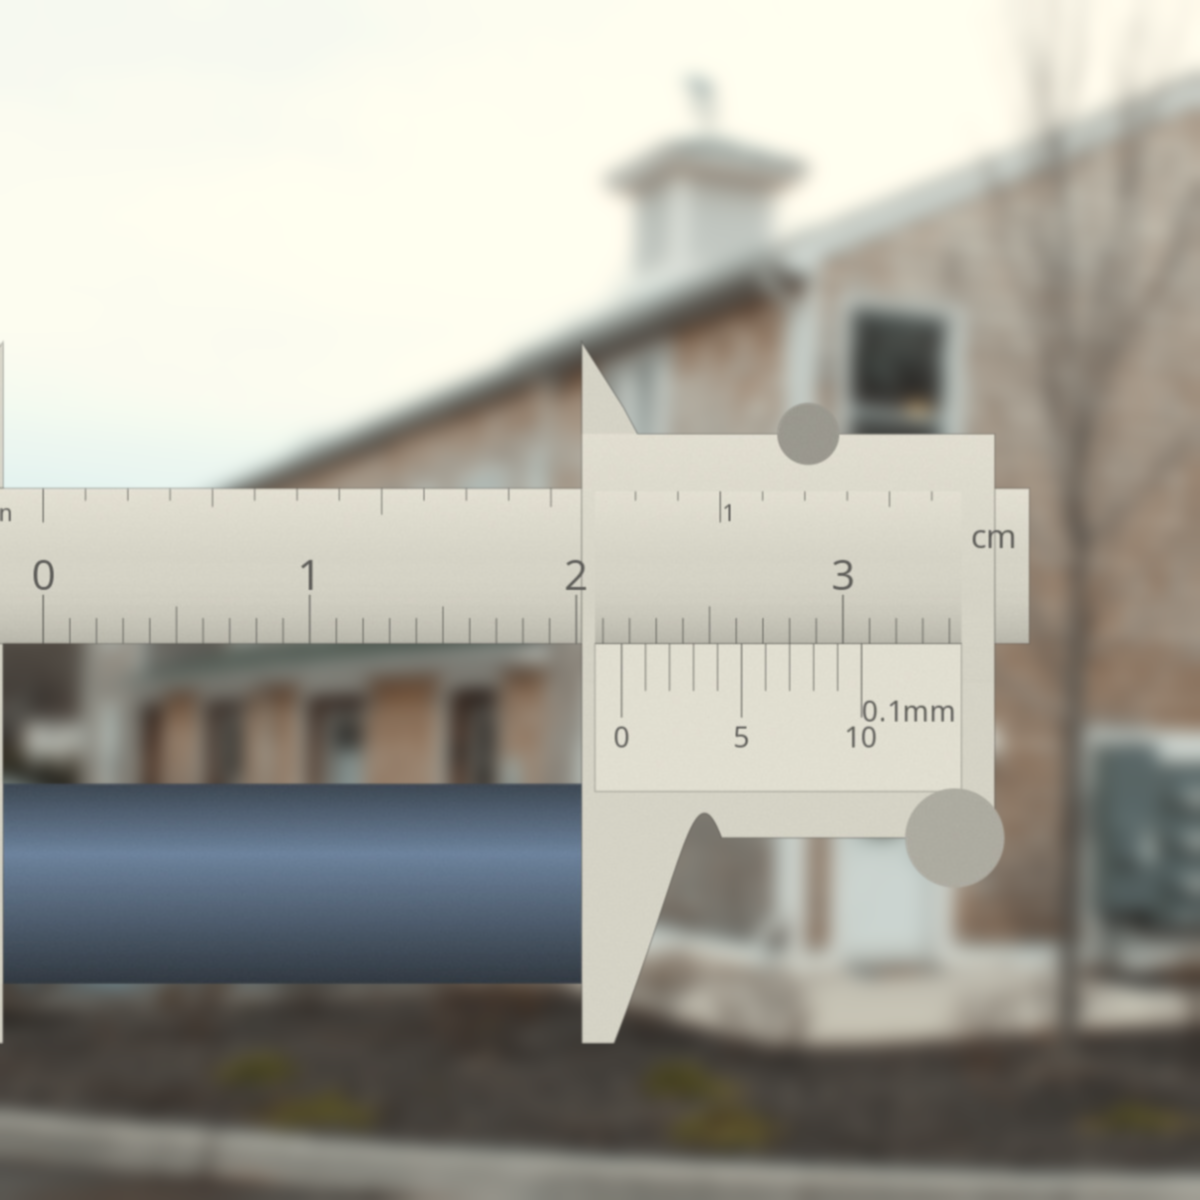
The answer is 21.7 mm
